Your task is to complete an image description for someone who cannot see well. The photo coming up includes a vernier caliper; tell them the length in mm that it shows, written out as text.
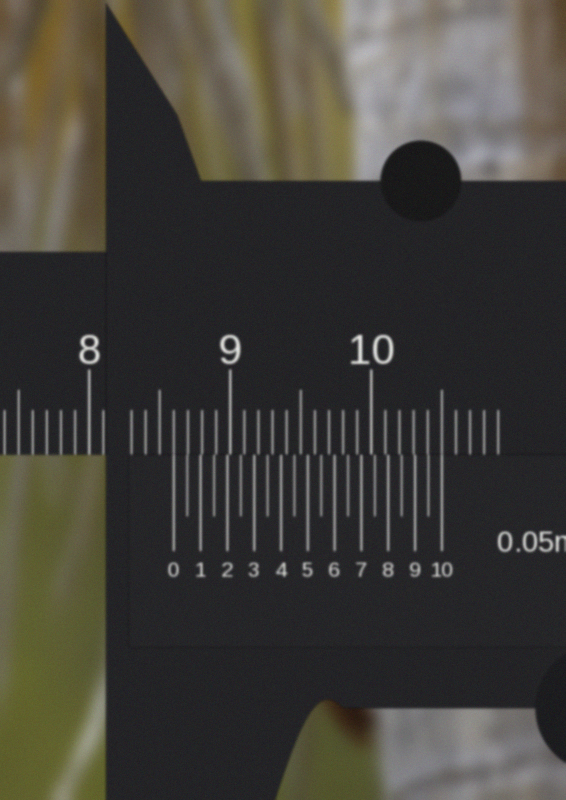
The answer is 86.0 mm
